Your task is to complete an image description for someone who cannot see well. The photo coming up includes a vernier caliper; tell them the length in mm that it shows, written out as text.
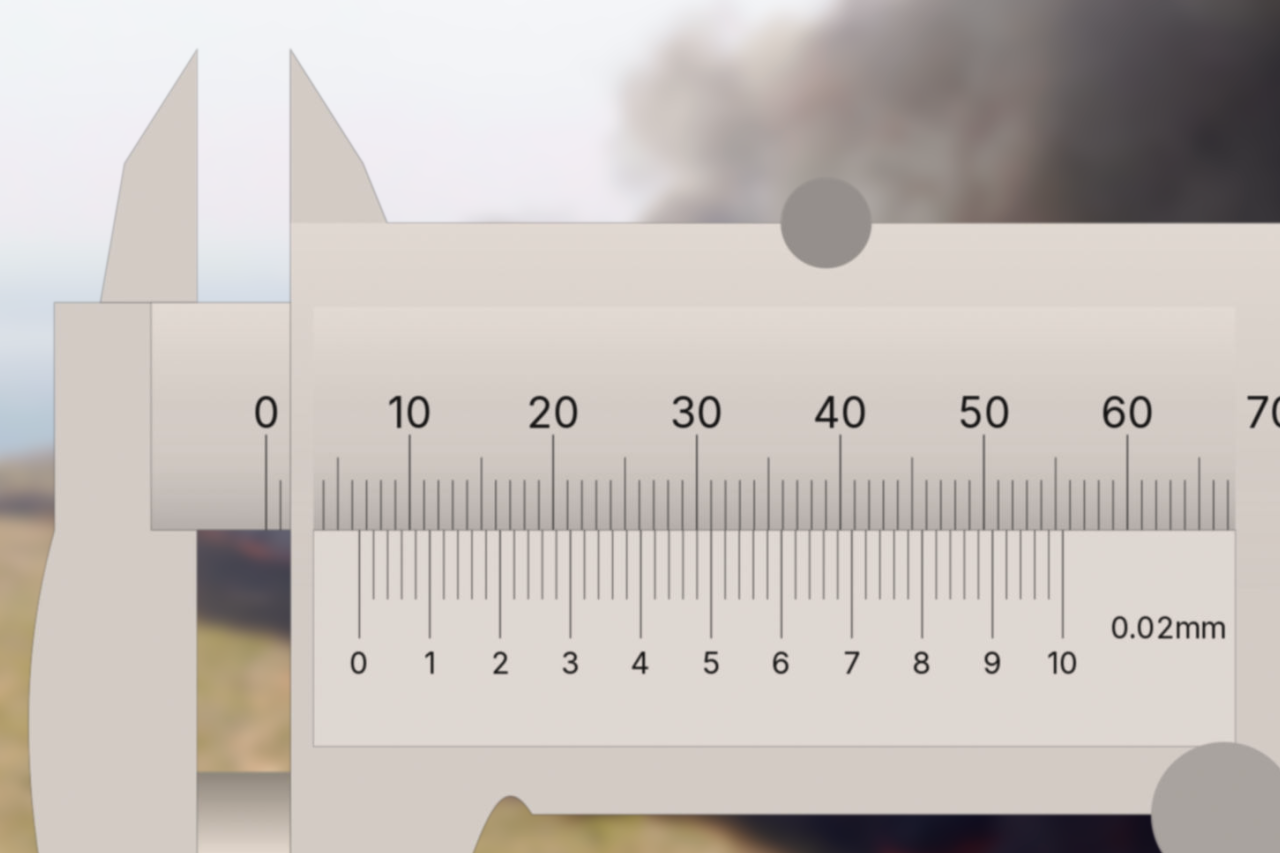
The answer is 6.5 mm
